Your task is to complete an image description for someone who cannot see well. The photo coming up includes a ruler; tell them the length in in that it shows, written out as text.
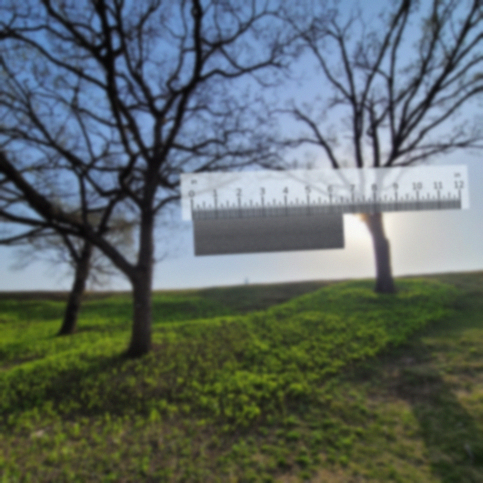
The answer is 6.5 in
